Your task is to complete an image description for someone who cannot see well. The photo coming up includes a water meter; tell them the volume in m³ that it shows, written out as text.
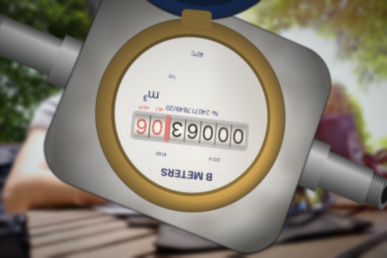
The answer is 63.06 m³
